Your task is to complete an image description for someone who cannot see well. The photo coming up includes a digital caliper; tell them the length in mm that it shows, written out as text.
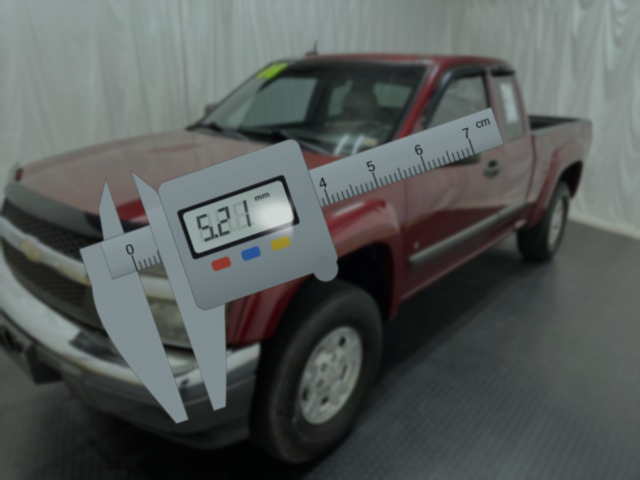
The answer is 5.21 mm
